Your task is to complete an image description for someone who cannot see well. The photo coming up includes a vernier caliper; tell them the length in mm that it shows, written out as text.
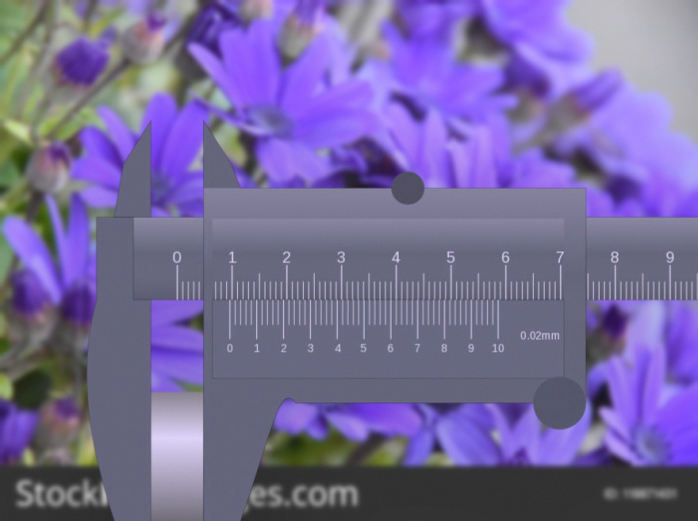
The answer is 9.6 mm
